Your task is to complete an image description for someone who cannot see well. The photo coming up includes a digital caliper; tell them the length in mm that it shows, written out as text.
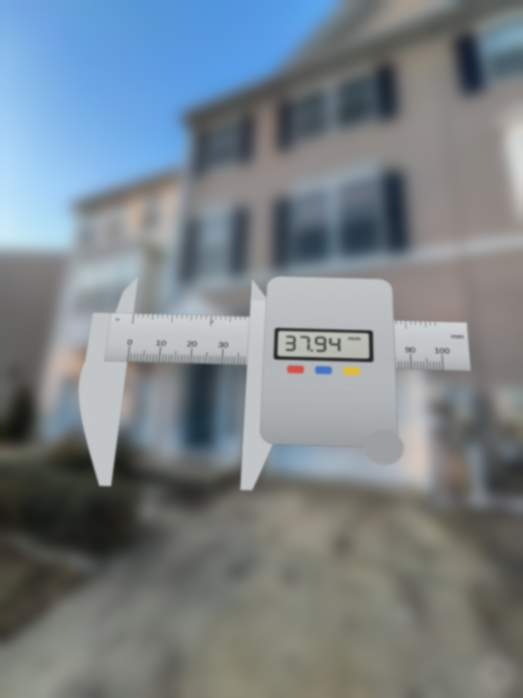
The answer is 37.94 mm
